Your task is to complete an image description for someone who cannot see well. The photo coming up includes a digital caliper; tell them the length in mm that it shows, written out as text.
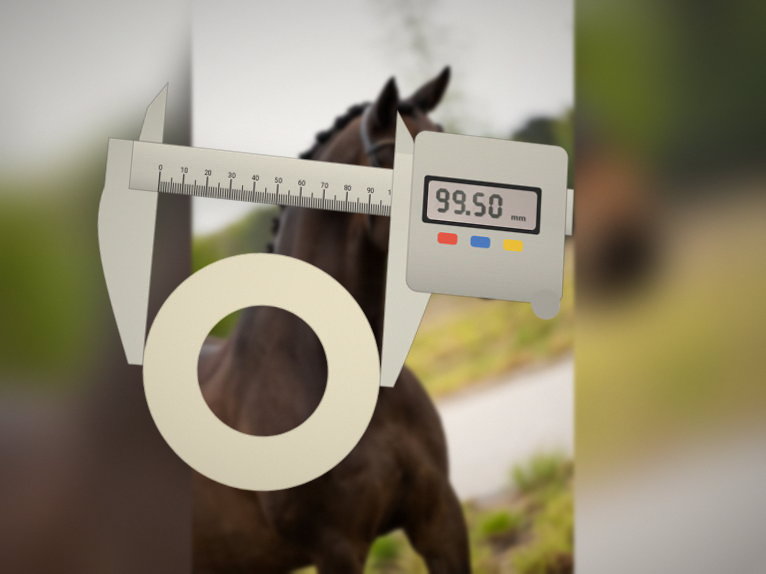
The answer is 99.50 mm
